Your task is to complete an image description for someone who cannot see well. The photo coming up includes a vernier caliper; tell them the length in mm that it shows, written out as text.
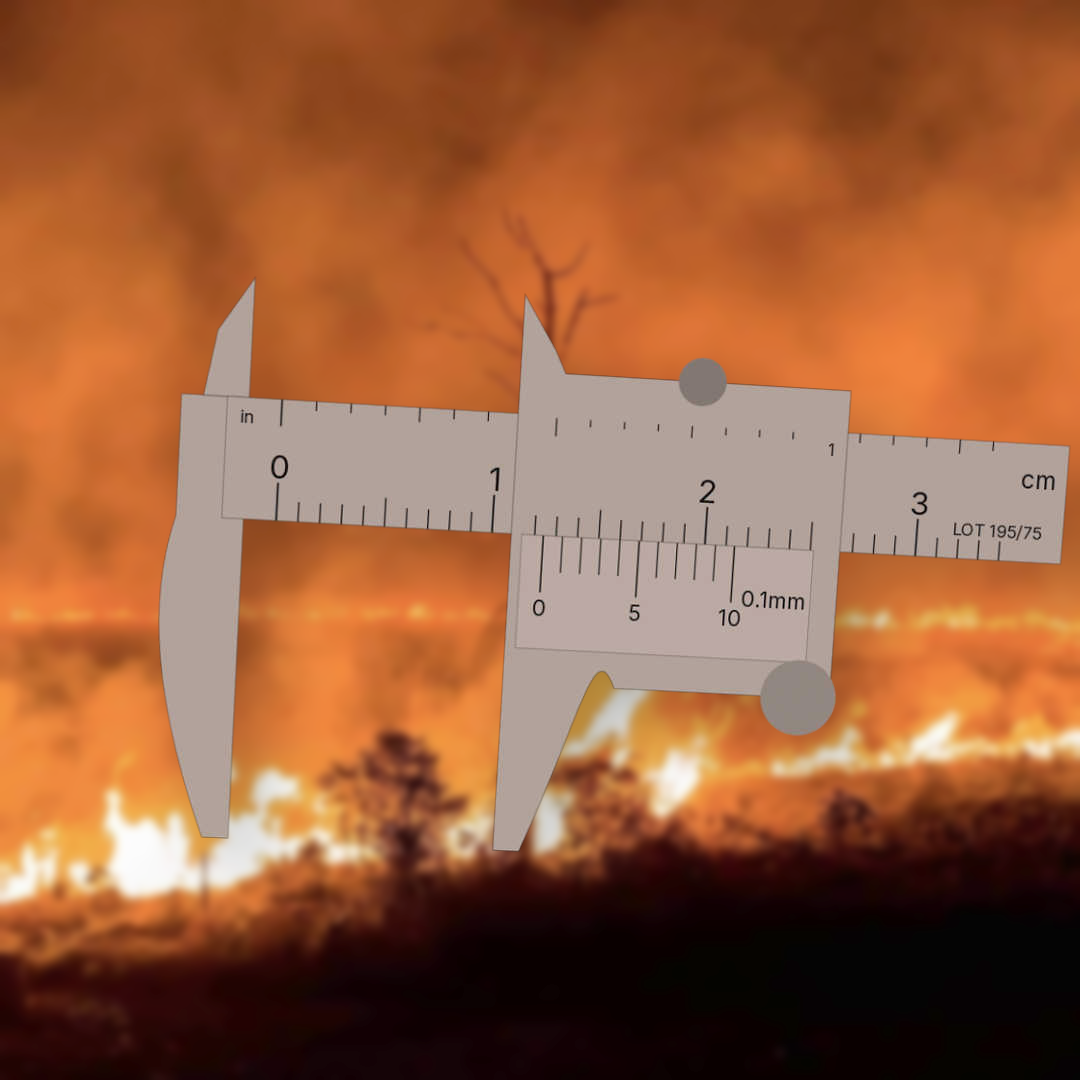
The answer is 12.4 mm
